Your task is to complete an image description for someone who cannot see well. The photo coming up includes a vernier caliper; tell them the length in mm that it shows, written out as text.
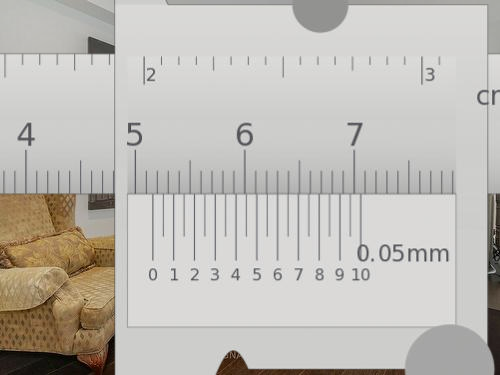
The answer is 51.6 mm
